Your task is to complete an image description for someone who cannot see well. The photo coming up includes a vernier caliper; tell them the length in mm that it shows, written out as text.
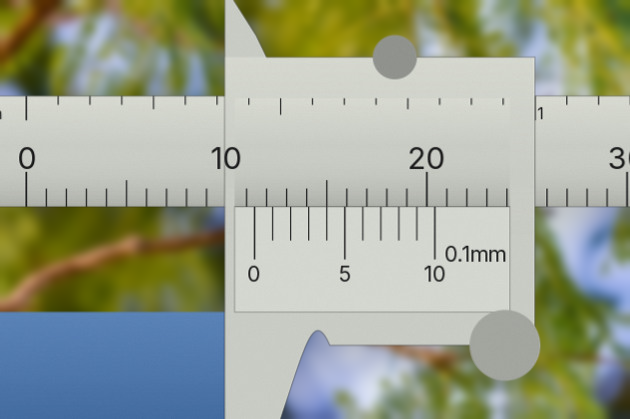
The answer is 11.4 mm
